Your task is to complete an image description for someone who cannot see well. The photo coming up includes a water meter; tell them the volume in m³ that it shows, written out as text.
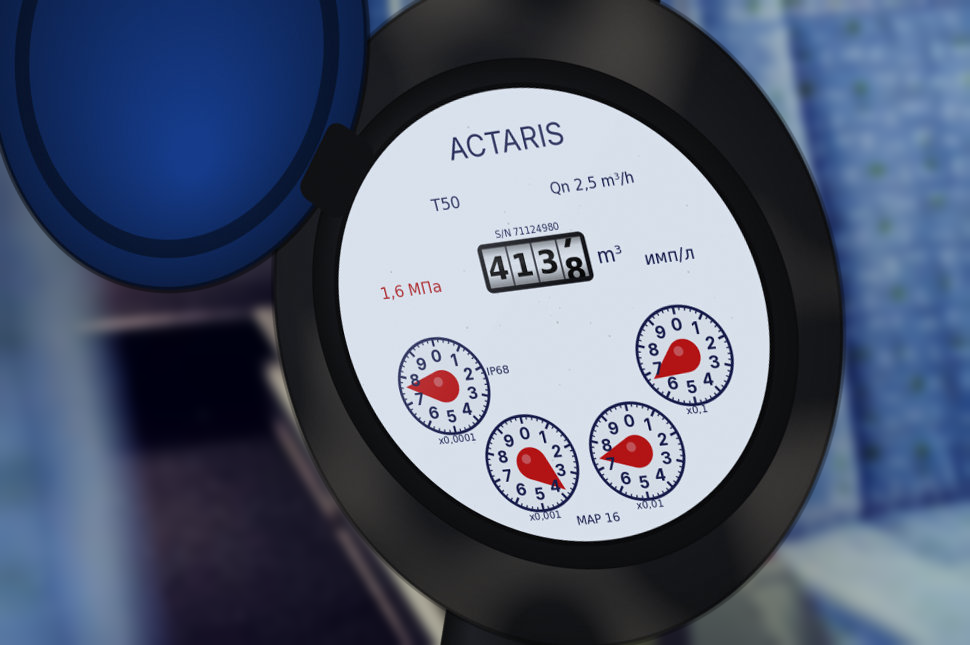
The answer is 4137.6737 m³
